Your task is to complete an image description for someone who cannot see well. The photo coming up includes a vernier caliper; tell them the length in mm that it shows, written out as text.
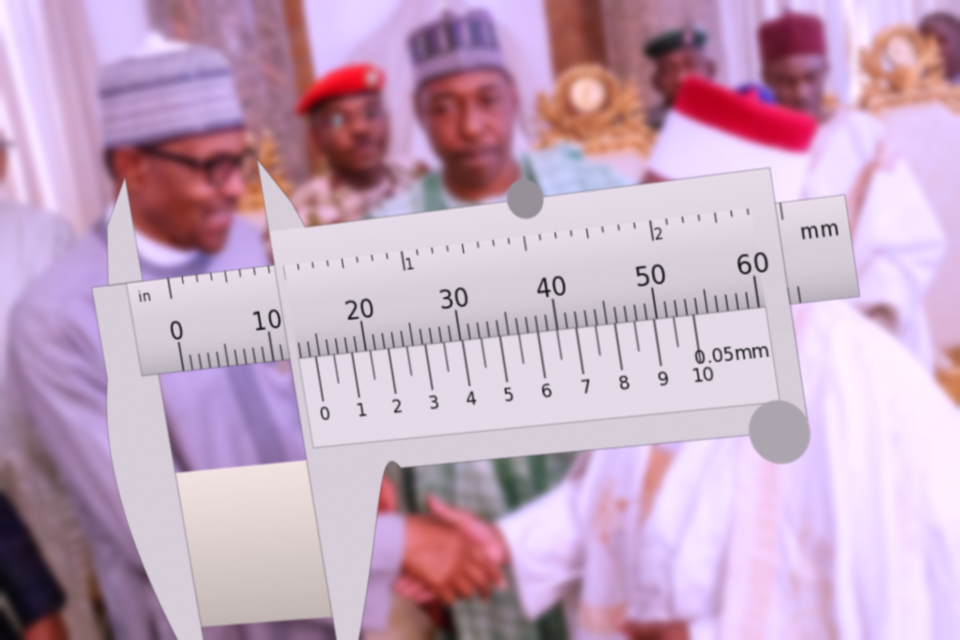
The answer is 14.6 mm
